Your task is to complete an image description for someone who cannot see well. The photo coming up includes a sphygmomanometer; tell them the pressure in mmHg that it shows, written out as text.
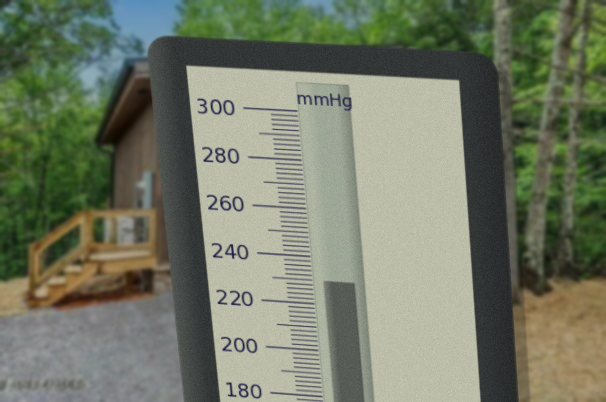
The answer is 230 mmHg
